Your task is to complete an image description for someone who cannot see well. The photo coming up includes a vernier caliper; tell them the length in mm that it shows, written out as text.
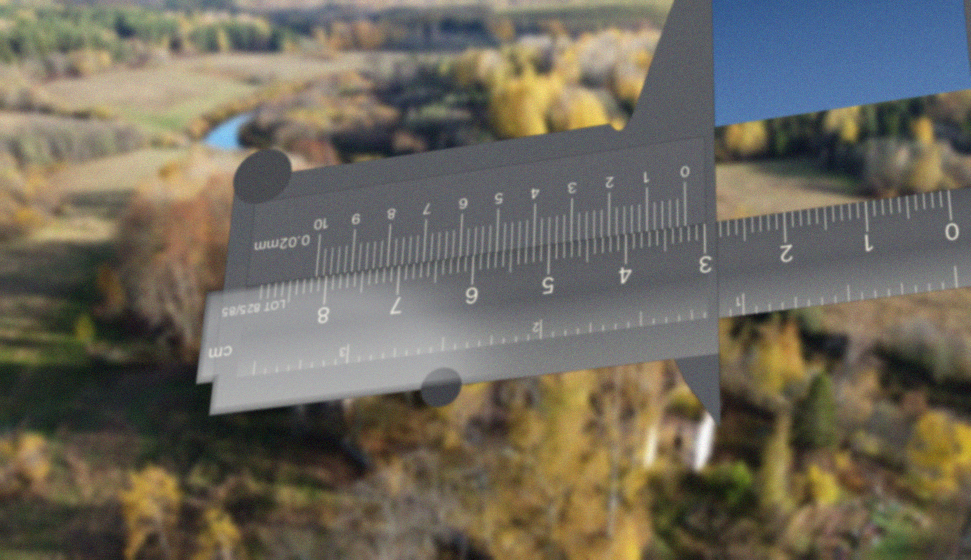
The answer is 32.4 mm
